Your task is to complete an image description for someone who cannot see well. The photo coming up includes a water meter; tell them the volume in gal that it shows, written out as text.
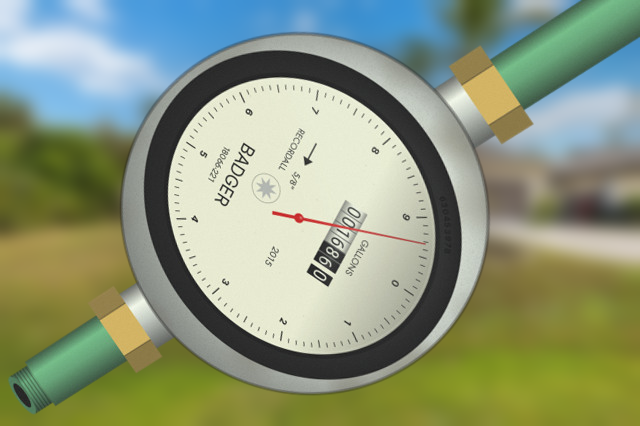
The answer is 16859.3 gal
